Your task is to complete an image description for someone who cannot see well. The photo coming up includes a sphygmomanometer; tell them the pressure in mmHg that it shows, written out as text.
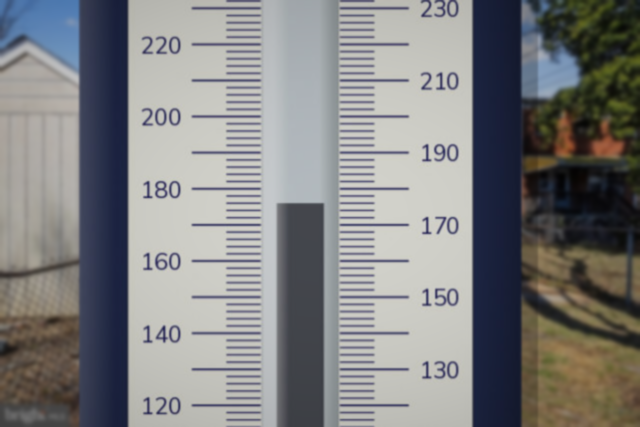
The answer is 176 mmHg
